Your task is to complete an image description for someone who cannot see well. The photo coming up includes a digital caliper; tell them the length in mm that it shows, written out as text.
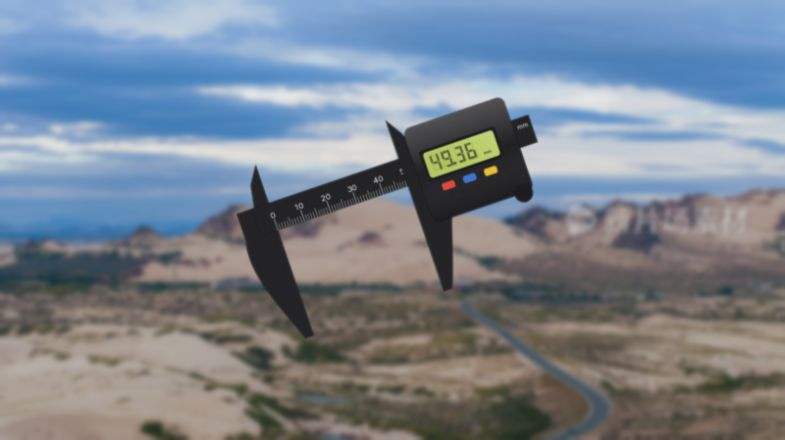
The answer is 49.36 mm
